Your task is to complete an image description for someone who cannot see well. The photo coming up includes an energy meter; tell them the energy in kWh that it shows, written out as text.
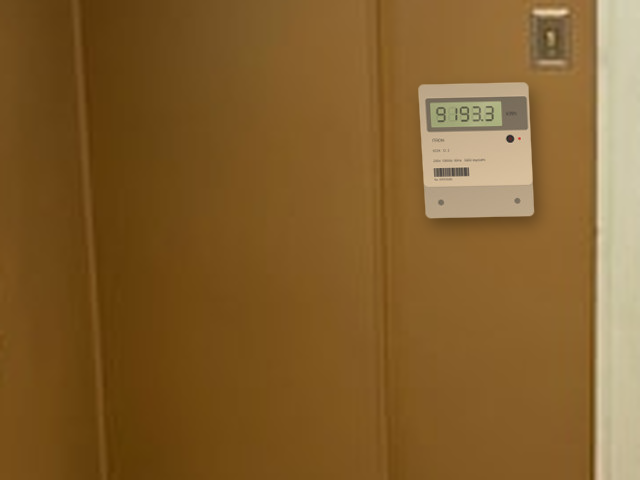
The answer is 9193.3 kWh
